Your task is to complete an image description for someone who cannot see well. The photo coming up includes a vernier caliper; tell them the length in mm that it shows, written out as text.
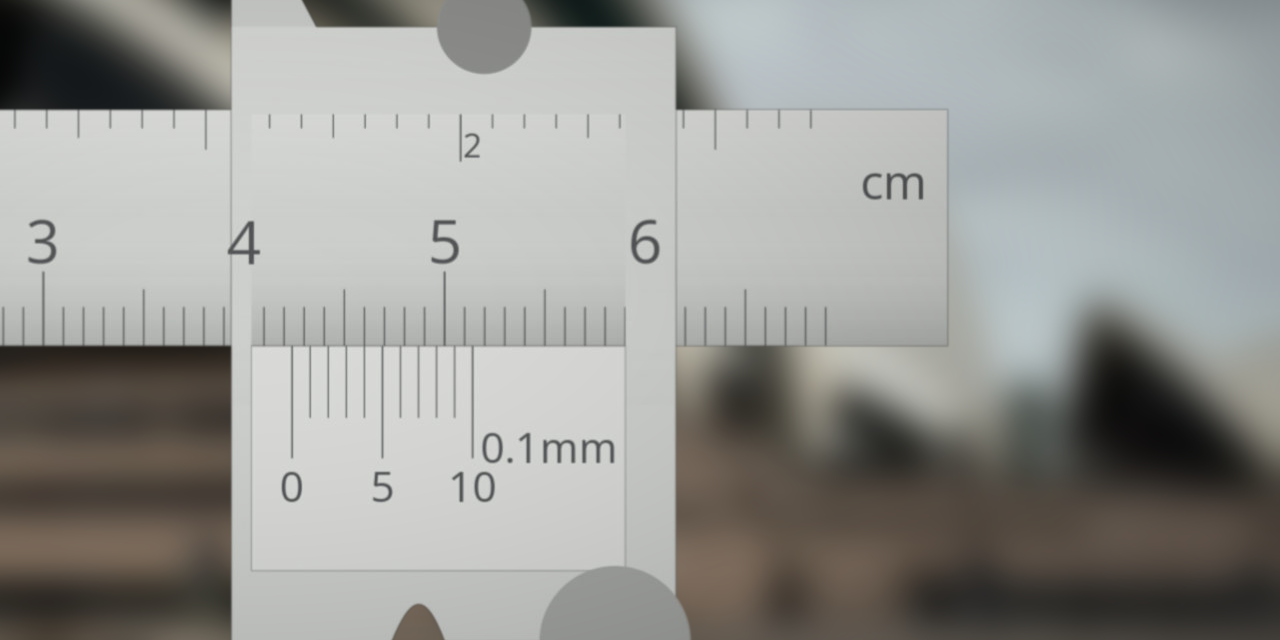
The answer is 42.4 mm
